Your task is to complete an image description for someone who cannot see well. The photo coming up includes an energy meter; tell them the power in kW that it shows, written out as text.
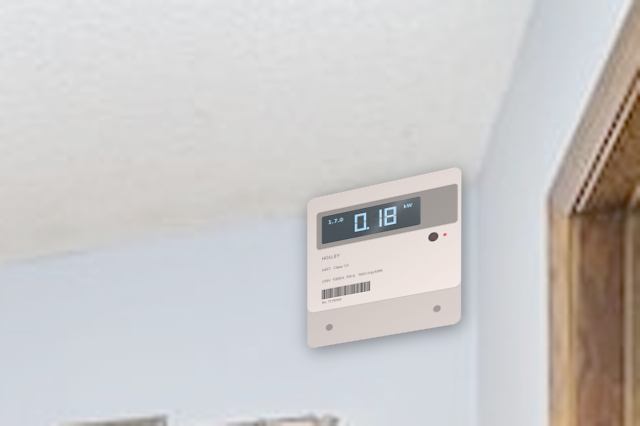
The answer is 0.18 kW
